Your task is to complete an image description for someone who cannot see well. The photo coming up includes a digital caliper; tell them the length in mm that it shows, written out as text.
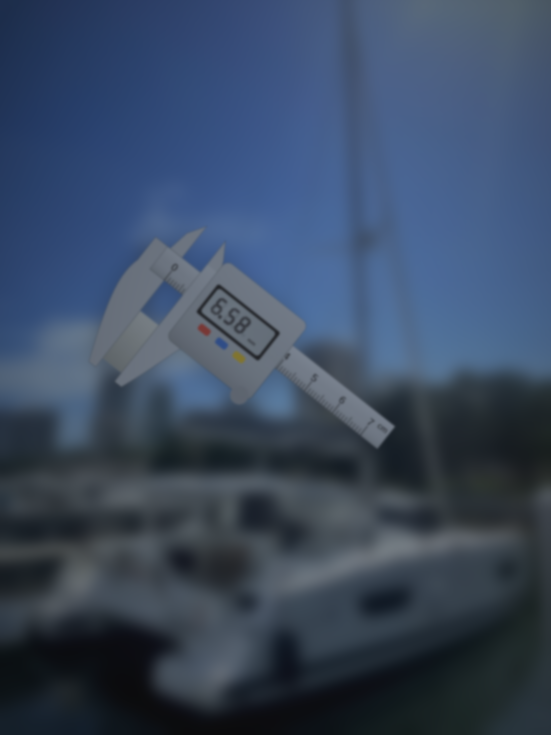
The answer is 6.58 mm
